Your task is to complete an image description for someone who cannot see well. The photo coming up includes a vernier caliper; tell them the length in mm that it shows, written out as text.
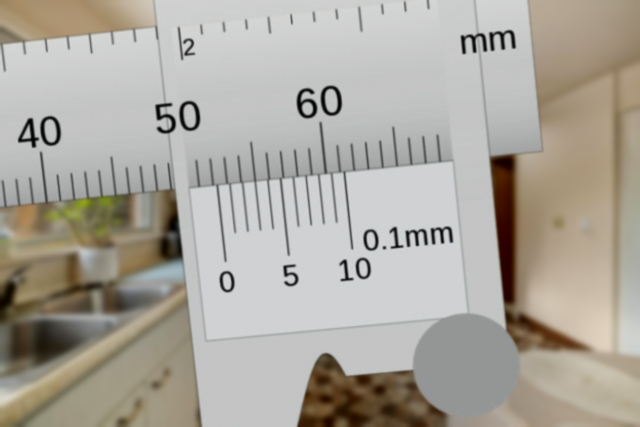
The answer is 52.3 mm
